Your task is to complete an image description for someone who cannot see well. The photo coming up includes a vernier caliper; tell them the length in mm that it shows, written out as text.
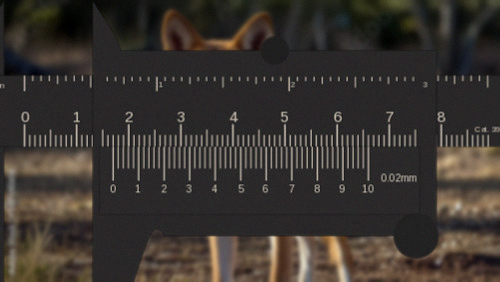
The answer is 17.0 mm
